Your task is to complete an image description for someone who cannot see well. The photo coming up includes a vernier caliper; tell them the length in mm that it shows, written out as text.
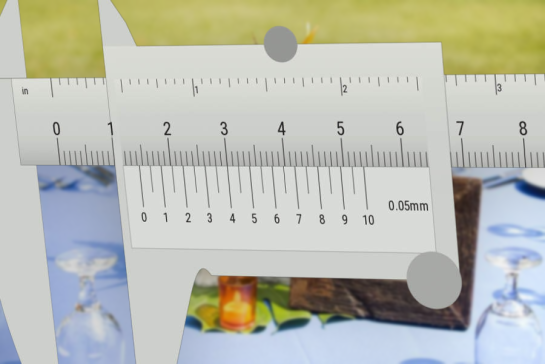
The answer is 14.4 mm
